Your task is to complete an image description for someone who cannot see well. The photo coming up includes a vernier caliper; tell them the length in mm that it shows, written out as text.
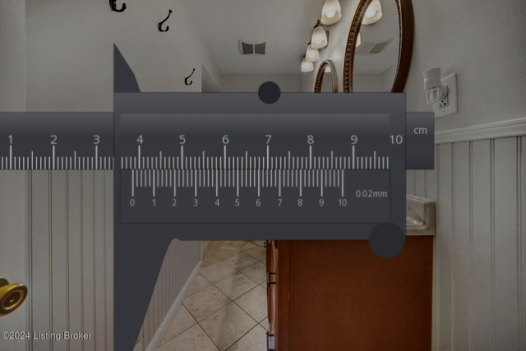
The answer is 38.5 mm
